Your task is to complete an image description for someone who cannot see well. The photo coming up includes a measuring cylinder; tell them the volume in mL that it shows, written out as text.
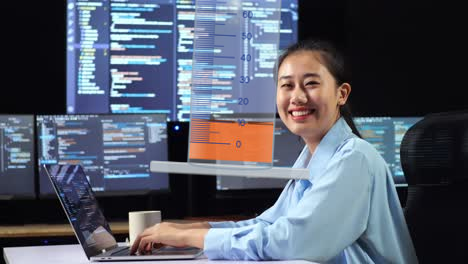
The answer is 10 mL
